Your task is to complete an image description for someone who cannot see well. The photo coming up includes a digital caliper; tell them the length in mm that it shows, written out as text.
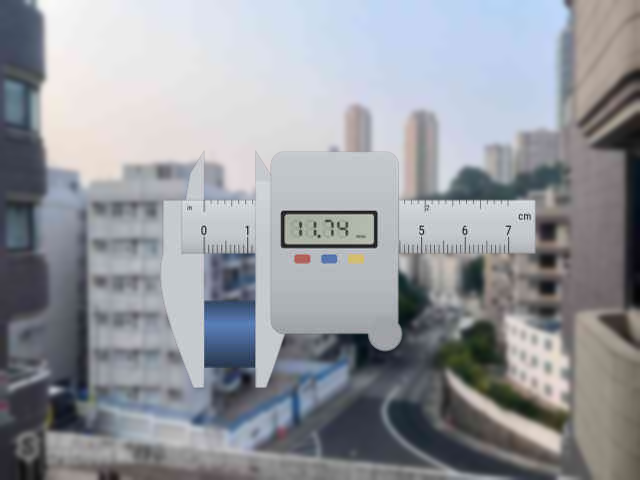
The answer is 11.74 mm
